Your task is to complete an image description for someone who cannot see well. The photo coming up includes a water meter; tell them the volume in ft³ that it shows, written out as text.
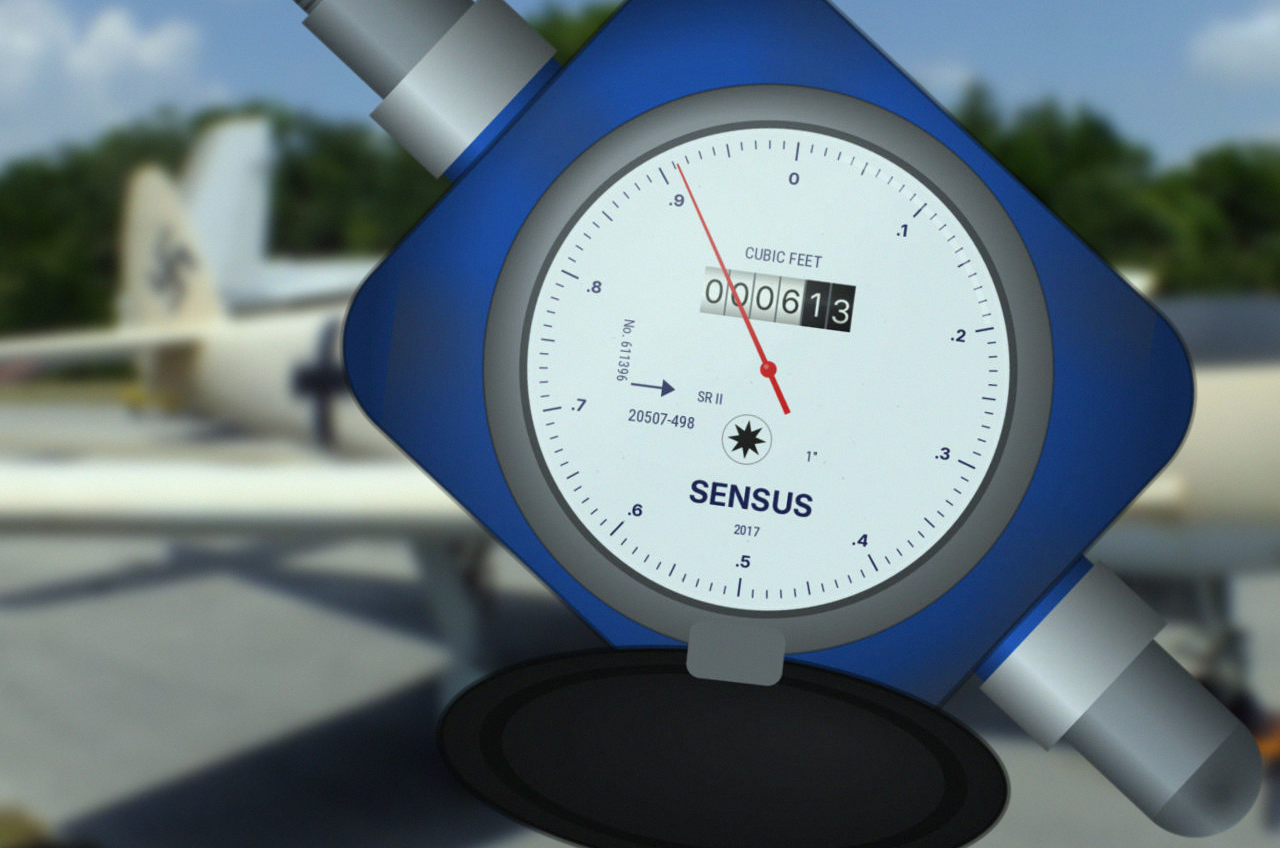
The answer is 612.91 ft³
